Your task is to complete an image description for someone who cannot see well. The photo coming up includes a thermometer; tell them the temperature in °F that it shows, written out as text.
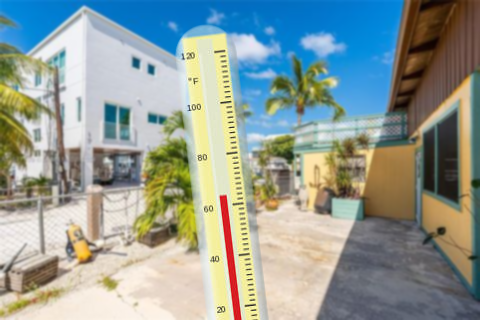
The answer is 64 °F
